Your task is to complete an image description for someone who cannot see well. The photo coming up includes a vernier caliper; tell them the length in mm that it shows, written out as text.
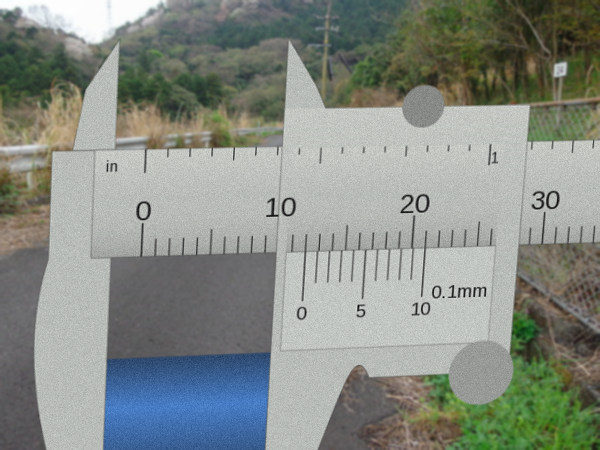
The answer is 12.0 mm
